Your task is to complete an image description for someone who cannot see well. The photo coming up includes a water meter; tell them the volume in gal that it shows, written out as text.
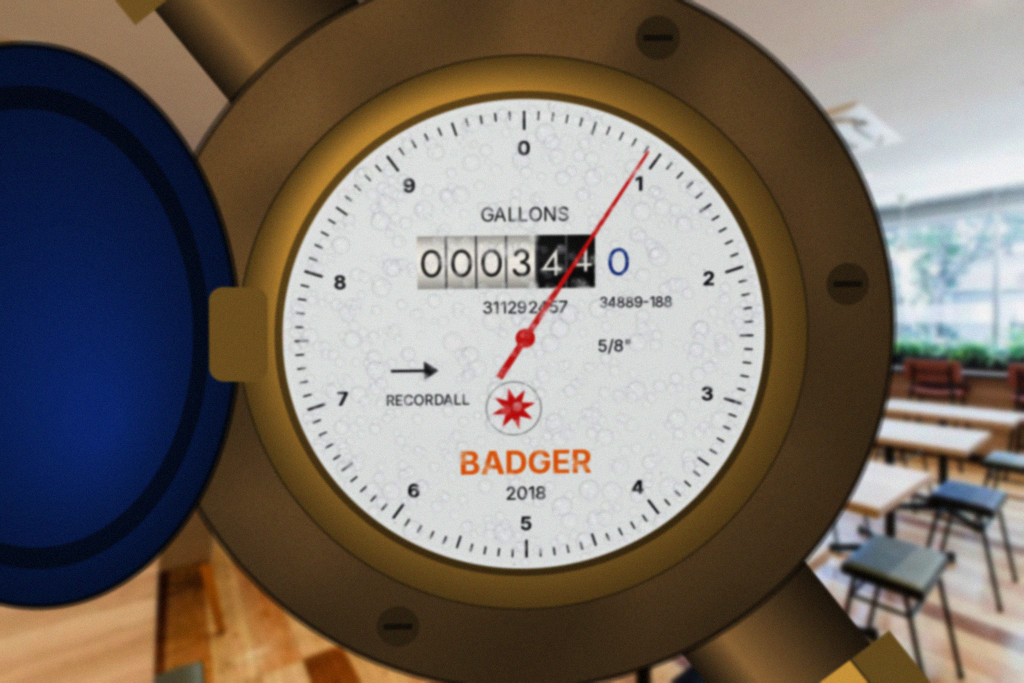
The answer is 3440.9 gal
